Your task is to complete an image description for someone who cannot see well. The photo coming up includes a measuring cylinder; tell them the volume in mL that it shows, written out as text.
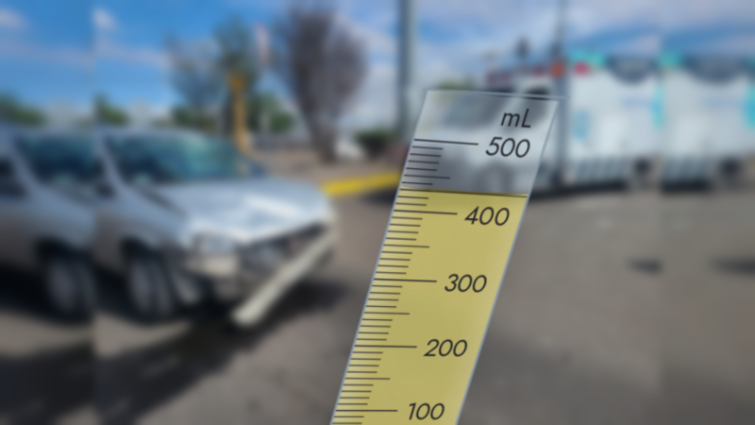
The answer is 430 mL
